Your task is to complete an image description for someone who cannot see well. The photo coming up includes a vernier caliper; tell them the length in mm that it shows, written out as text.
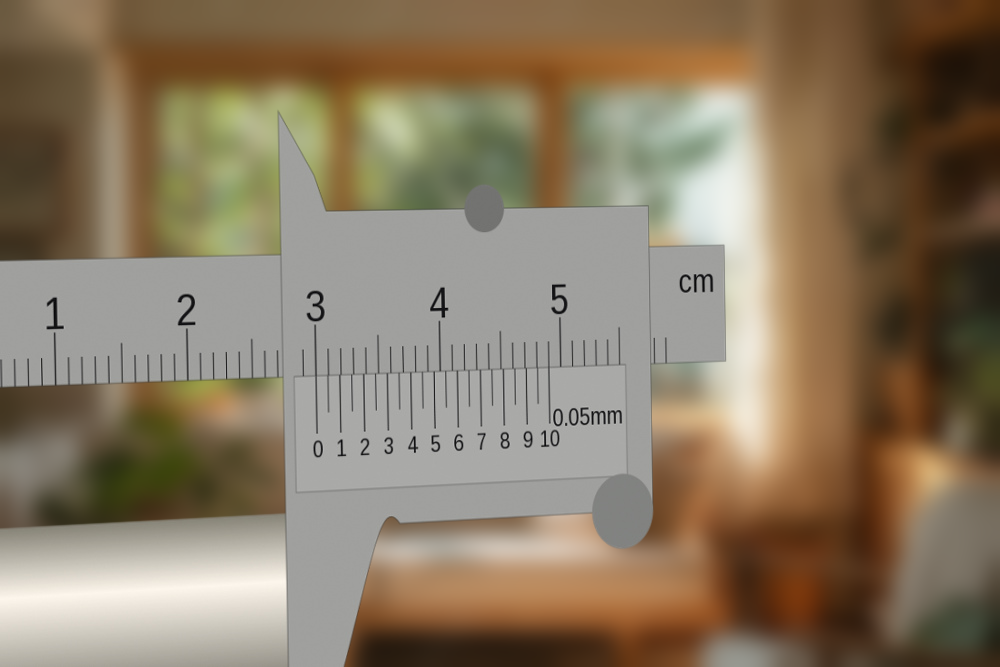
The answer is 30.0 mm
